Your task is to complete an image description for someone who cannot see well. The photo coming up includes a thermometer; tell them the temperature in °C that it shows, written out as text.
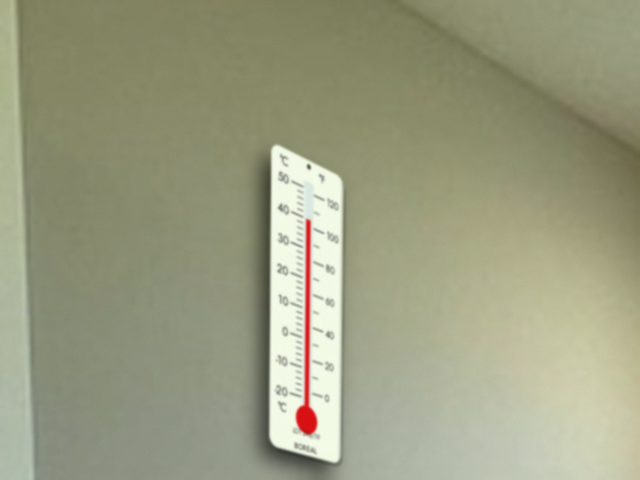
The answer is 40 °C
